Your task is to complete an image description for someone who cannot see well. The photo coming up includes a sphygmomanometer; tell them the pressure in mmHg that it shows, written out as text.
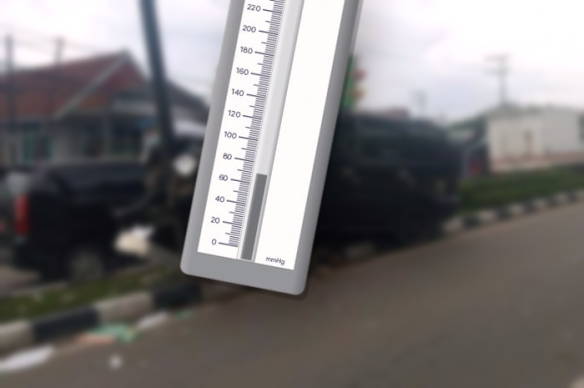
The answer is 70 mmHg
